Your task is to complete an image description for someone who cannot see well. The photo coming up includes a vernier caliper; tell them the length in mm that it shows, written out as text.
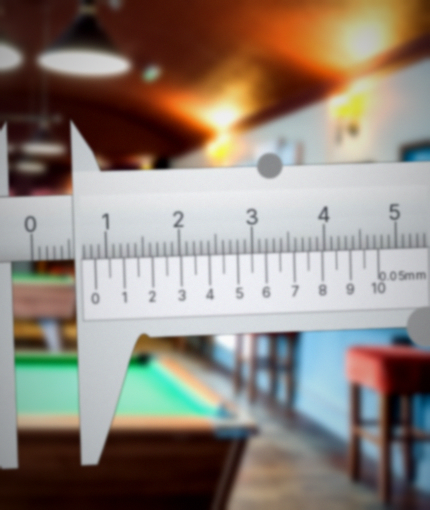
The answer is 8.5 mm
